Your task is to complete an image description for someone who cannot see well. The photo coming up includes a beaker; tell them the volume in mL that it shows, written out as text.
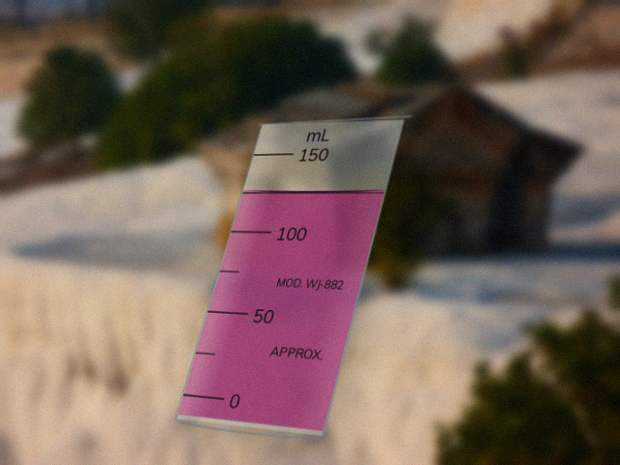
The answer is 125 mL
